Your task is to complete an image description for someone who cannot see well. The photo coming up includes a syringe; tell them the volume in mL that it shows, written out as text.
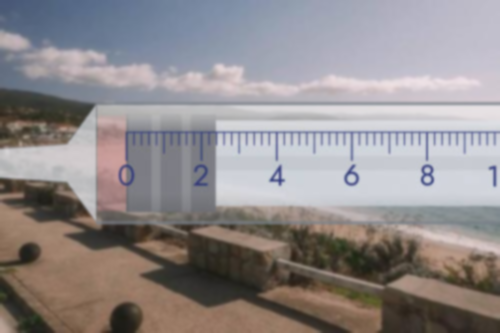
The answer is 0 mL
